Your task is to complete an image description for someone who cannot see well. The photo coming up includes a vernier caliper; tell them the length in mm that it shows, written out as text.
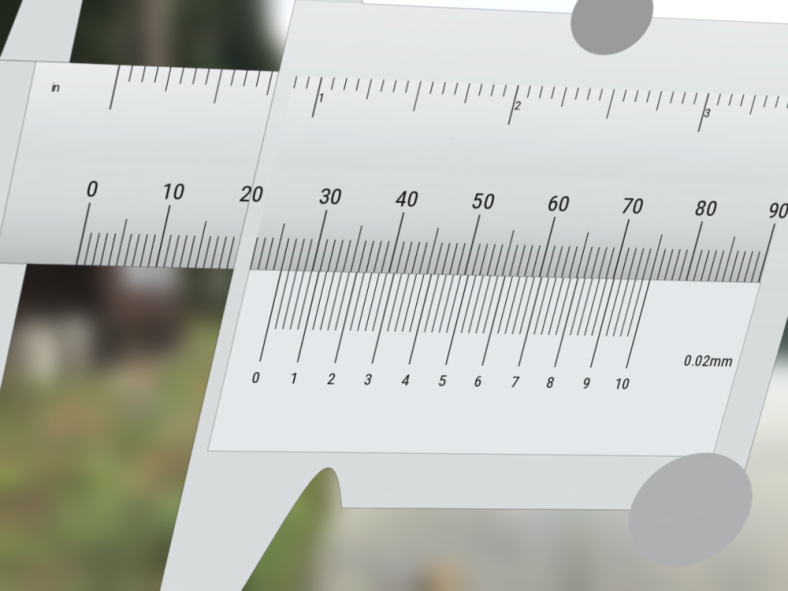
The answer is 26.0 mm
